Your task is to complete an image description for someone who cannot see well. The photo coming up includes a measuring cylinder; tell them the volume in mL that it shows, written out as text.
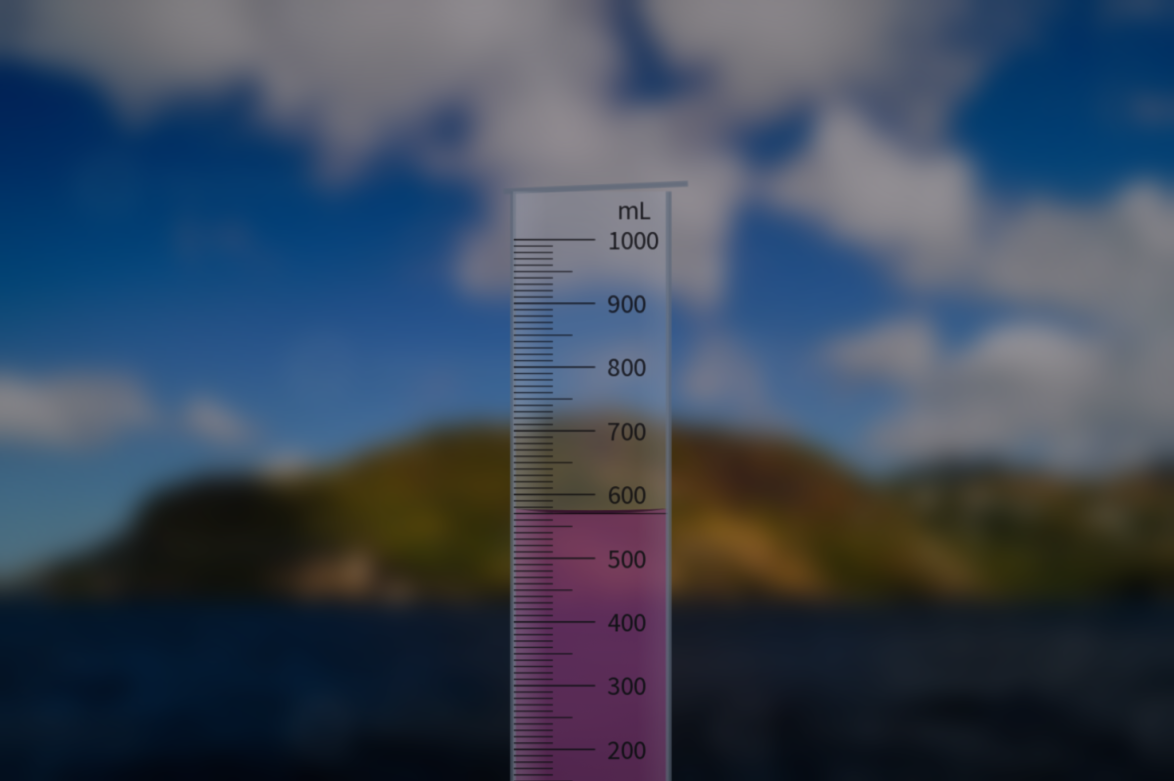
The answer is 570 mL
